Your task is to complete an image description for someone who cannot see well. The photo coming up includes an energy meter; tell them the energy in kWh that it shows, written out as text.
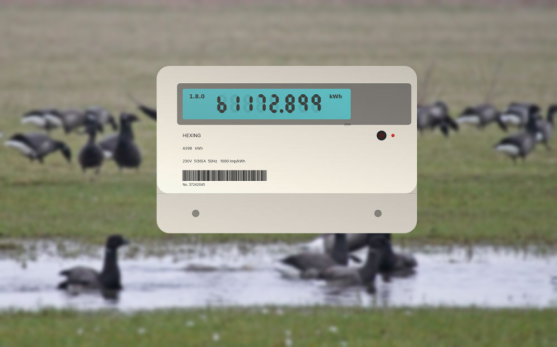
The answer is 61172.899 kWh
